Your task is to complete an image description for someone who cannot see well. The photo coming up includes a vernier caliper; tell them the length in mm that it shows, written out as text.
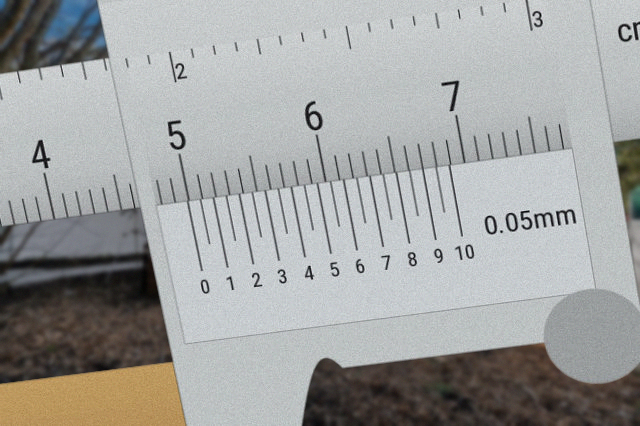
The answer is 49.9 mm
